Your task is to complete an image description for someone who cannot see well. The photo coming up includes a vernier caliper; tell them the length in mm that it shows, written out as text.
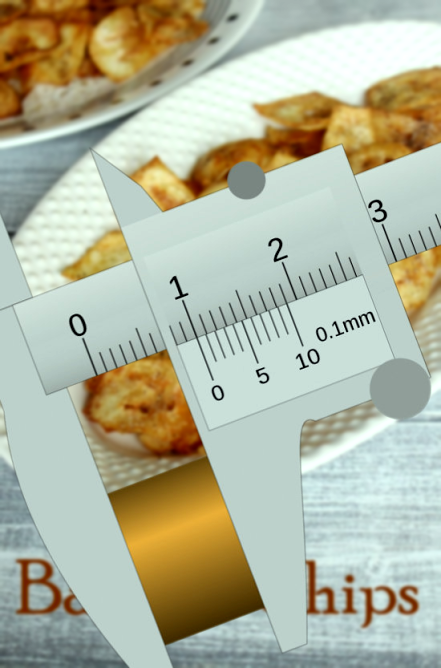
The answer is 10.0 mm
